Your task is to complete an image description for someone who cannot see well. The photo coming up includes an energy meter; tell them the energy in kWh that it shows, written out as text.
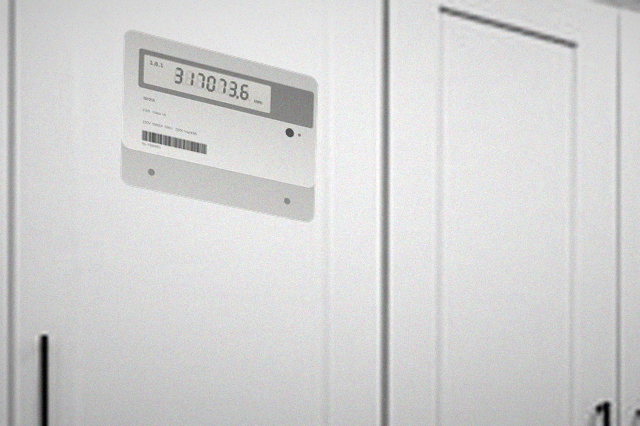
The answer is 317073.6 kWh
